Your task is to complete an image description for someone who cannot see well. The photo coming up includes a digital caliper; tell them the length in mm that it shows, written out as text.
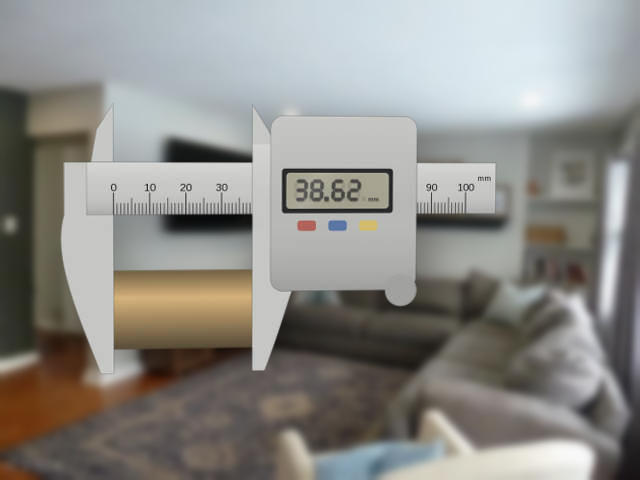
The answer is 38.62 mm
